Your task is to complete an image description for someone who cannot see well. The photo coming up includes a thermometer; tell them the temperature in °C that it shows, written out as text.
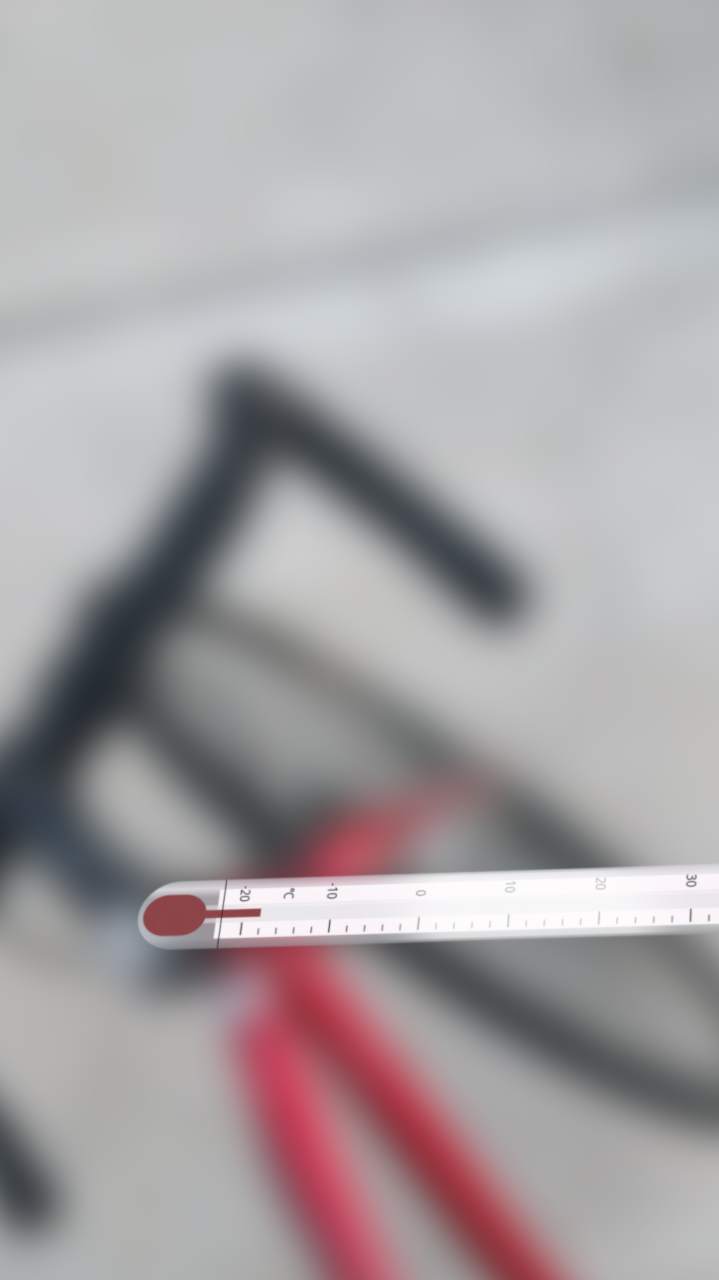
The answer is -18 °C
